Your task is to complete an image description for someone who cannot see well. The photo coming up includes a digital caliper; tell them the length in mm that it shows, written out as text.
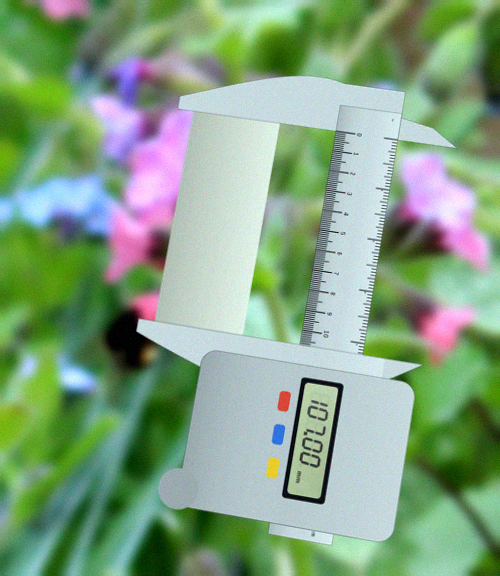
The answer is 107.00 mm
